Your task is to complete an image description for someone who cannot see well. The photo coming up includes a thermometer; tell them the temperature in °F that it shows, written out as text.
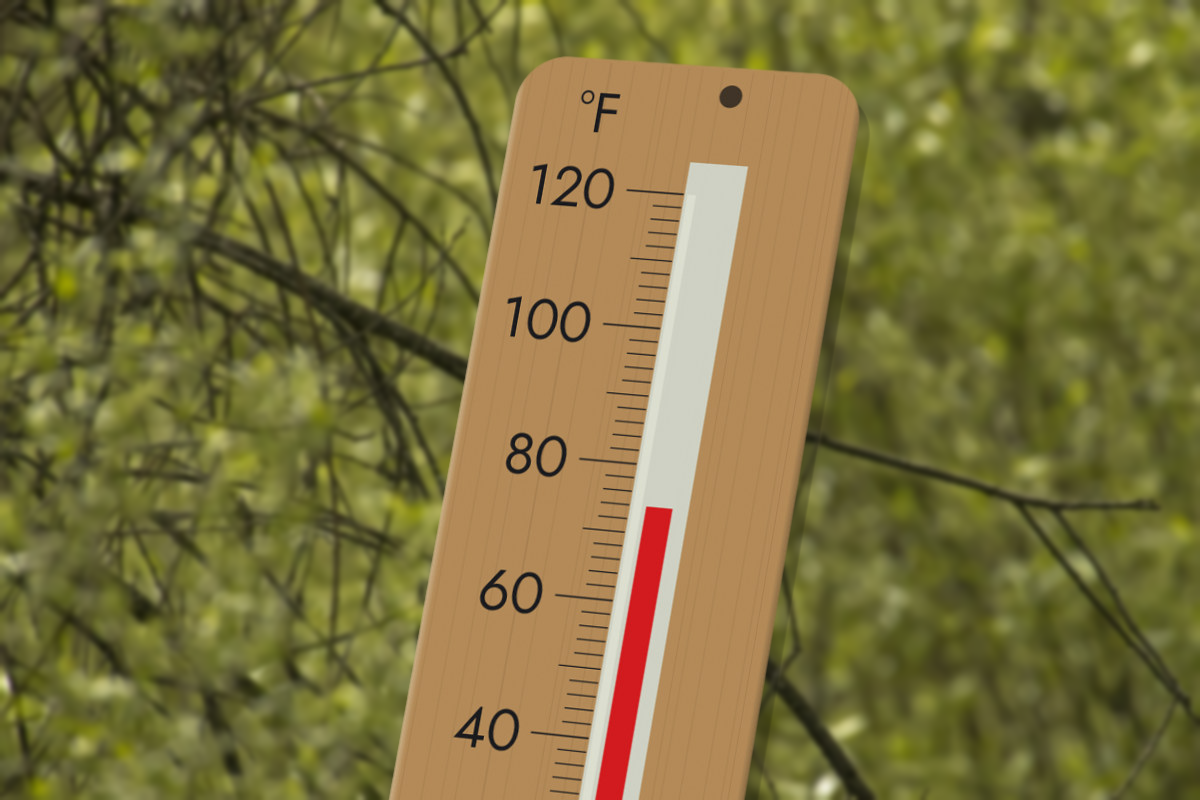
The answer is 74 °F
